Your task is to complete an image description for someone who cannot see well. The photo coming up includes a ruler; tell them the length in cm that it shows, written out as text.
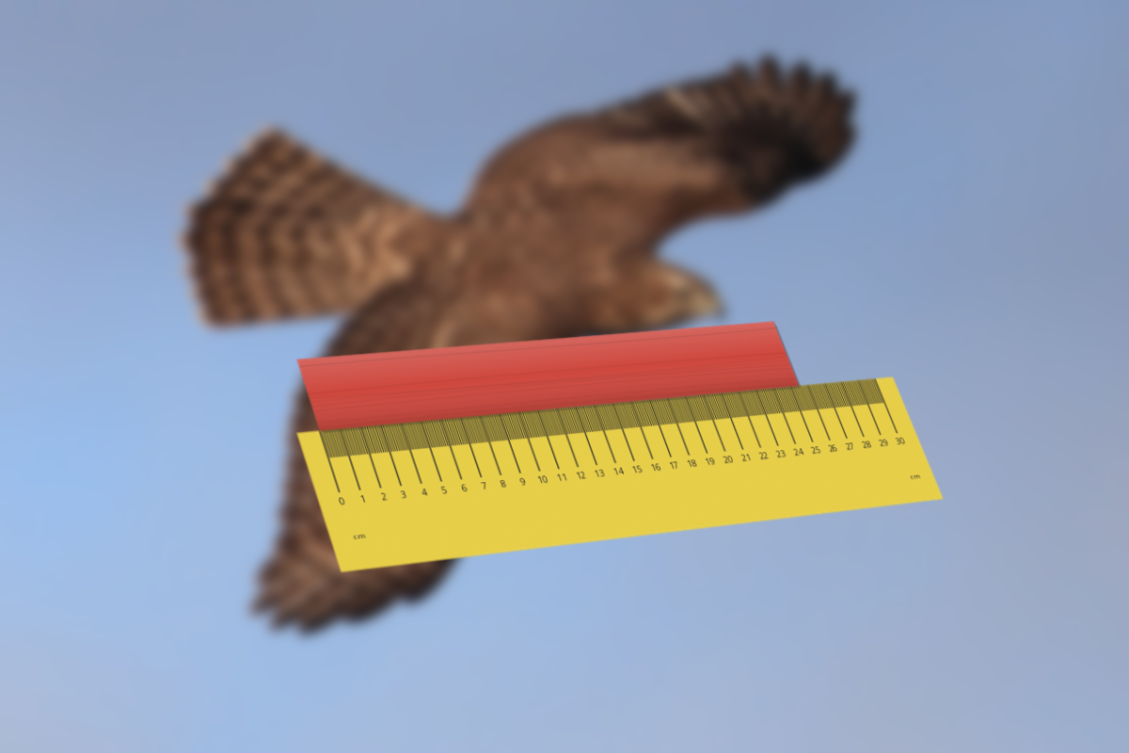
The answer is 25.5 cm
